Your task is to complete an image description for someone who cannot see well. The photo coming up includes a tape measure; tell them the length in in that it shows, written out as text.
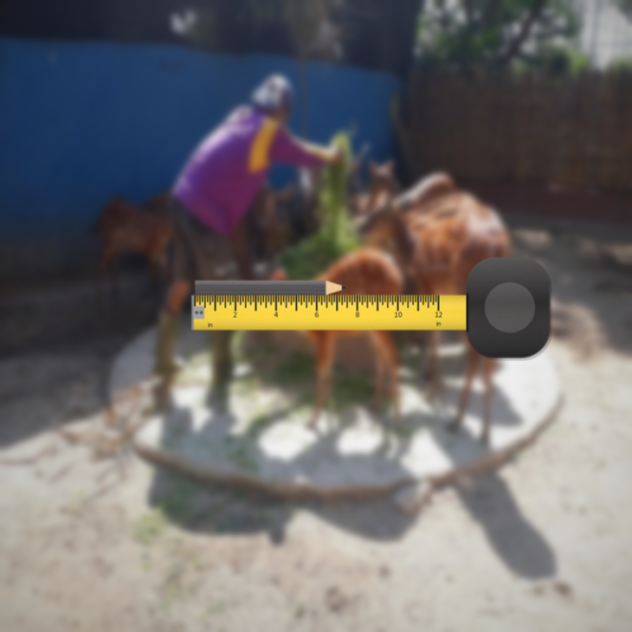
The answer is 7.5 in
